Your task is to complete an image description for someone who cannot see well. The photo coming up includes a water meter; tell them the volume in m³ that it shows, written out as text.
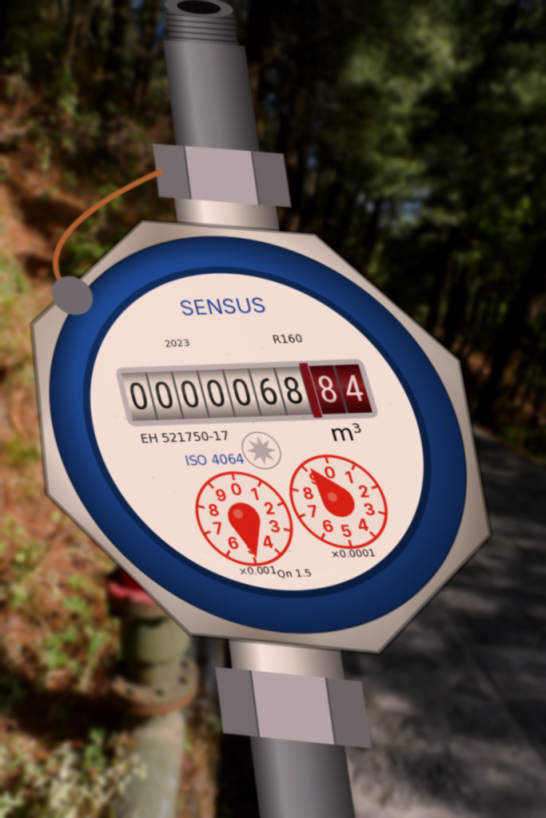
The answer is 68.8449 m³
